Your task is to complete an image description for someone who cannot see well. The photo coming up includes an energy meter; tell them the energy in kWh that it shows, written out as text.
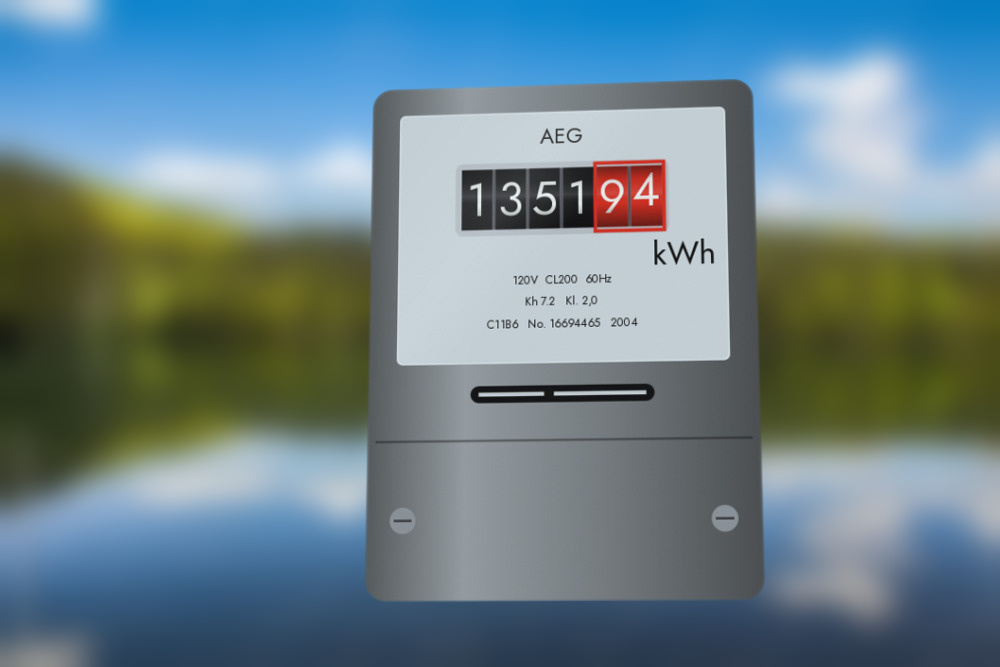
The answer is 1351.94 kWh
